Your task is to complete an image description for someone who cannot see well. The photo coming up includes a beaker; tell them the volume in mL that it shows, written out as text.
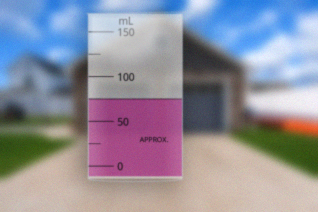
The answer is 75 mL
